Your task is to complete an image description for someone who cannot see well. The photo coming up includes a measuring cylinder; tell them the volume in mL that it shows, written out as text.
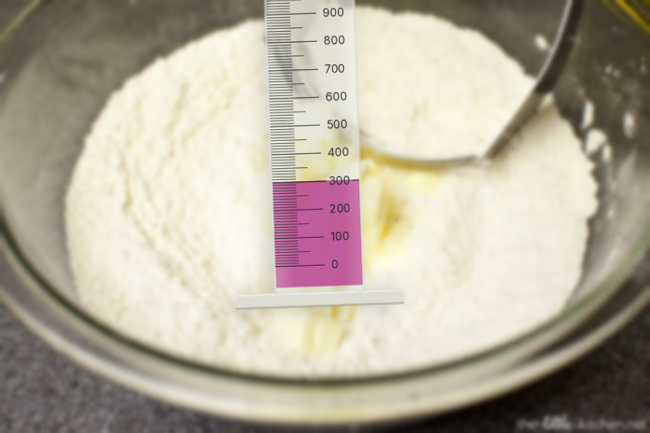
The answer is 300 mL
